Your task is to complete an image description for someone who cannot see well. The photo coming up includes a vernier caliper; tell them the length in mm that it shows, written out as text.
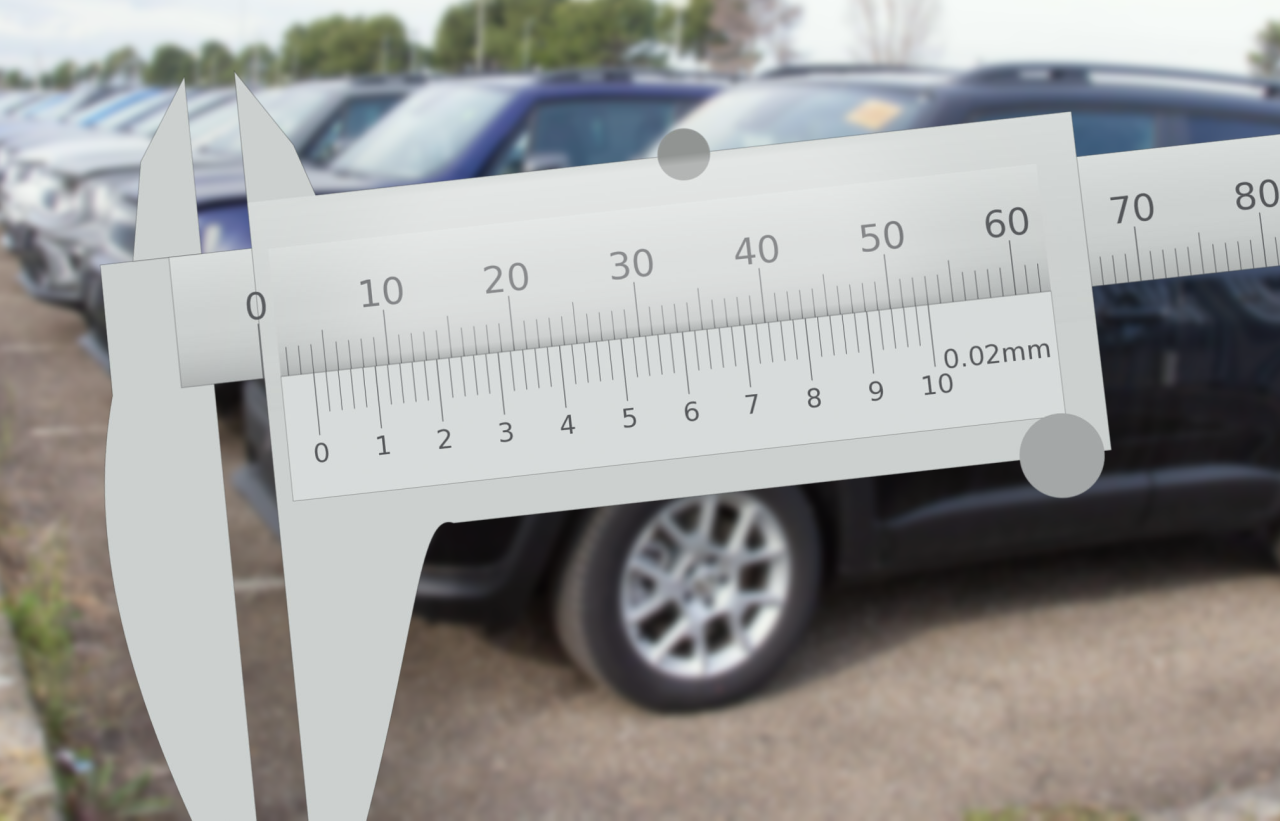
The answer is 4.0 mm
